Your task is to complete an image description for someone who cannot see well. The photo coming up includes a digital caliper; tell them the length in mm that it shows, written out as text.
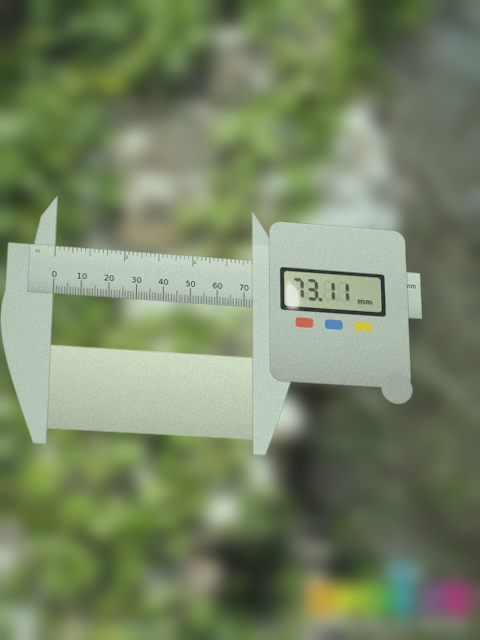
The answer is 73.11 mm
